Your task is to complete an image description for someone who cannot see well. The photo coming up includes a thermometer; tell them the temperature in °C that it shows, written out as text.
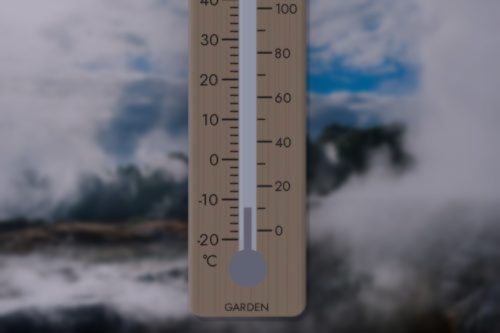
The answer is -12 °C
